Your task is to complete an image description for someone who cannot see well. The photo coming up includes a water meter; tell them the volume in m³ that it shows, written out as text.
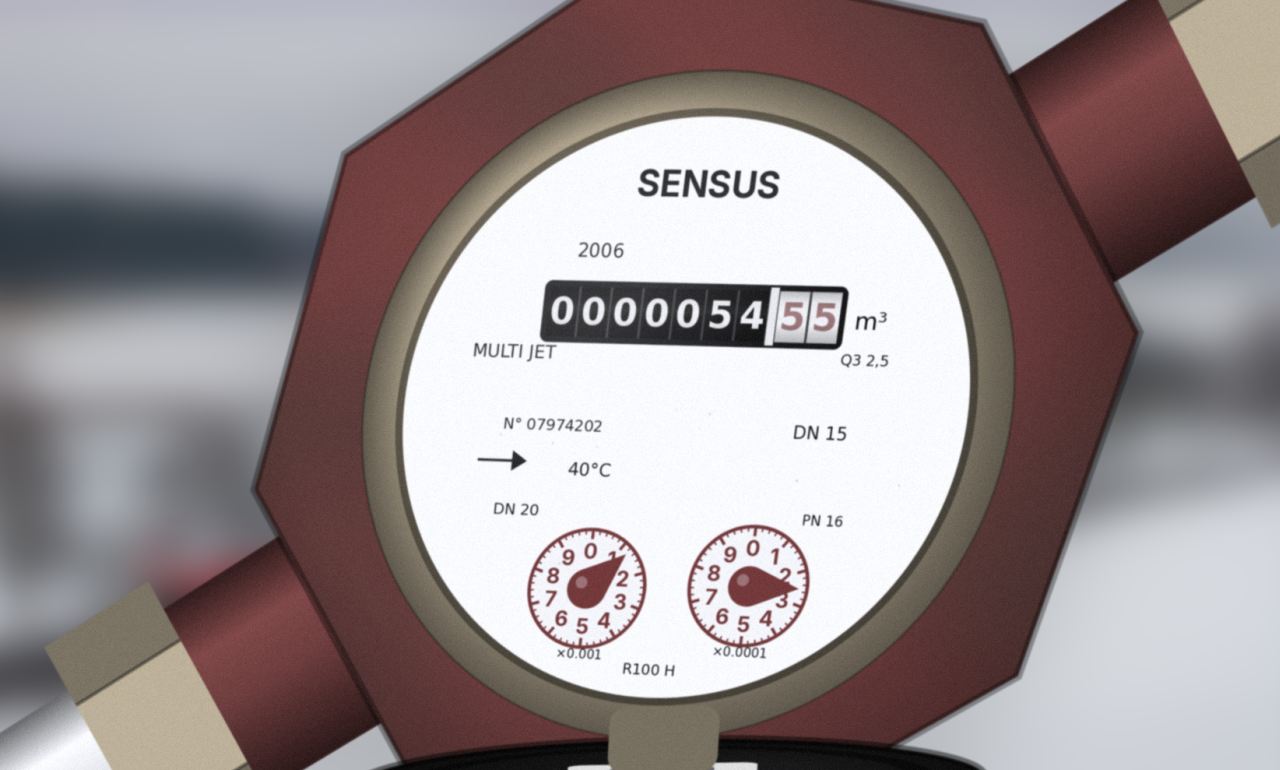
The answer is 54.5512 m³
